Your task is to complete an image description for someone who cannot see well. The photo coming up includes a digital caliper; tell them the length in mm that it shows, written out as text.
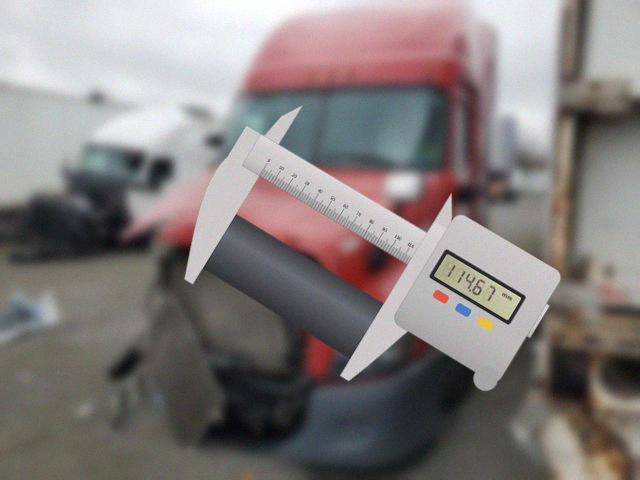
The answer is 114.67 mm
